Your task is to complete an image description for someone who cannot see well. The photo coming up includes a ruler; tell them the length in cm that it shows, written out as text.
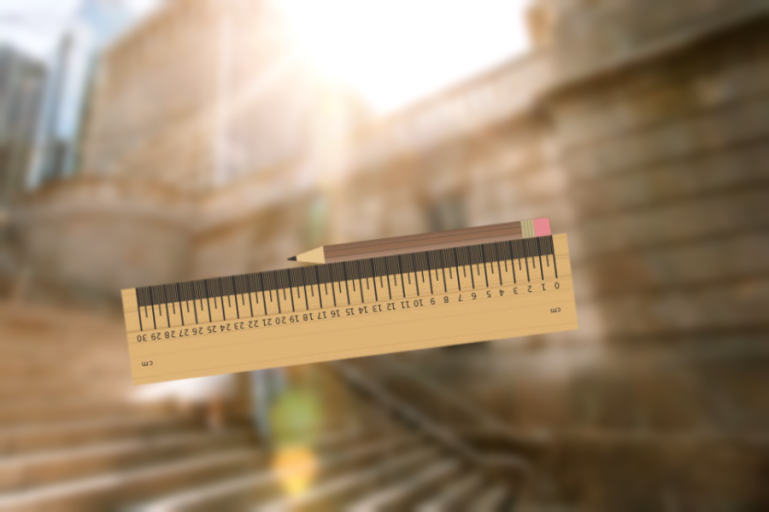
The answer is 19 cm
